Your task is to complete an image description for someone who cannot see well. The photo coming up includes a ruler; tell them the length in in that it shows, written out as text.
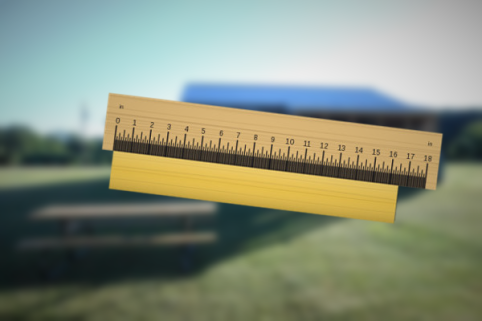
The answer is 16.5 in
